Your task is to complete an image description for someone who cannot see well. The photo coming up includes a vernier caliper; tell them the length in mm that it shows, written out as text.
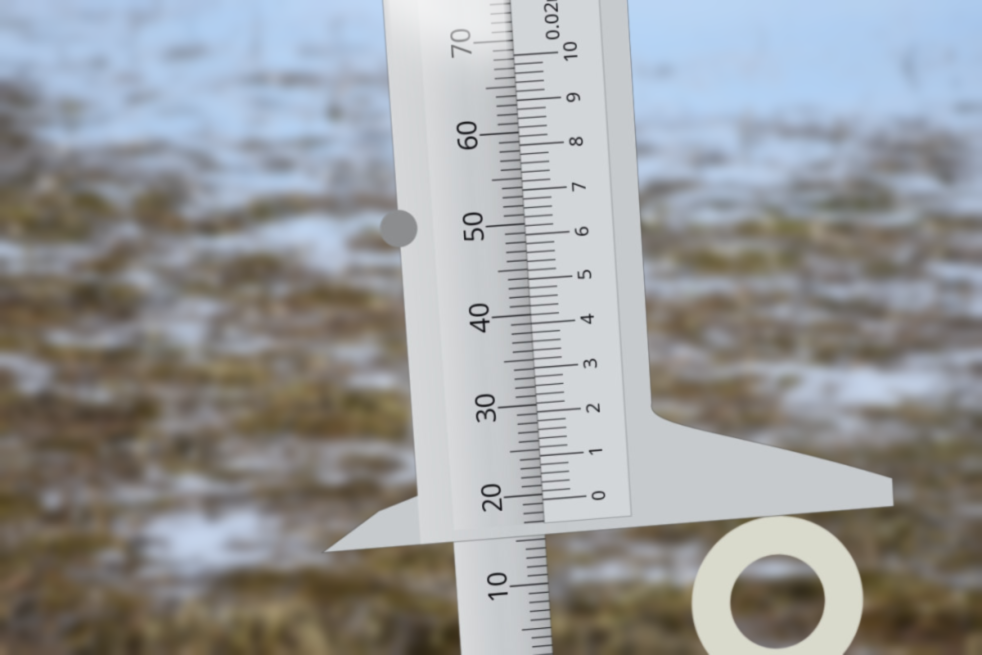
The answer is 19.4 mm
